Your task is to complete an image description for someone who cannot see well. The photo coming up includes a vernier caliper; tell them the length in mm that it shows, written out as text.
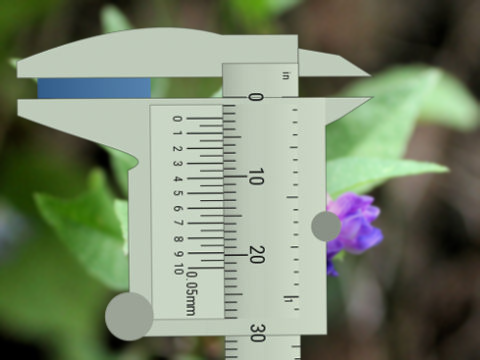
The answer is 2.6 mm
